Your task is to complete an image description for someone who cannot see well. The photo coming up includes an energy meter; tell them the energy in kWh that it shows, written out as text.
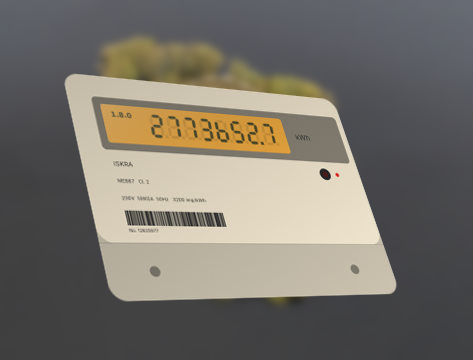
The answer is 2773652.7 kWh
